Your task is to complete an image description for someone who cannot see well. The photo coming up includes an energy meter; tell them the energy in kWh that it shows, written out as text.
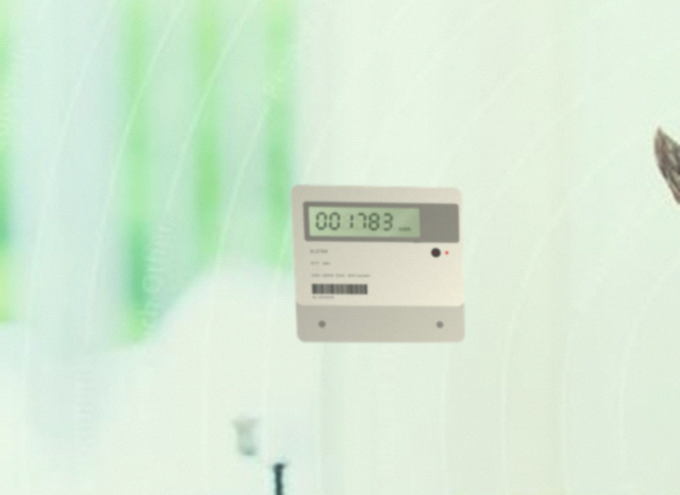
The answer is 1783 kWh
